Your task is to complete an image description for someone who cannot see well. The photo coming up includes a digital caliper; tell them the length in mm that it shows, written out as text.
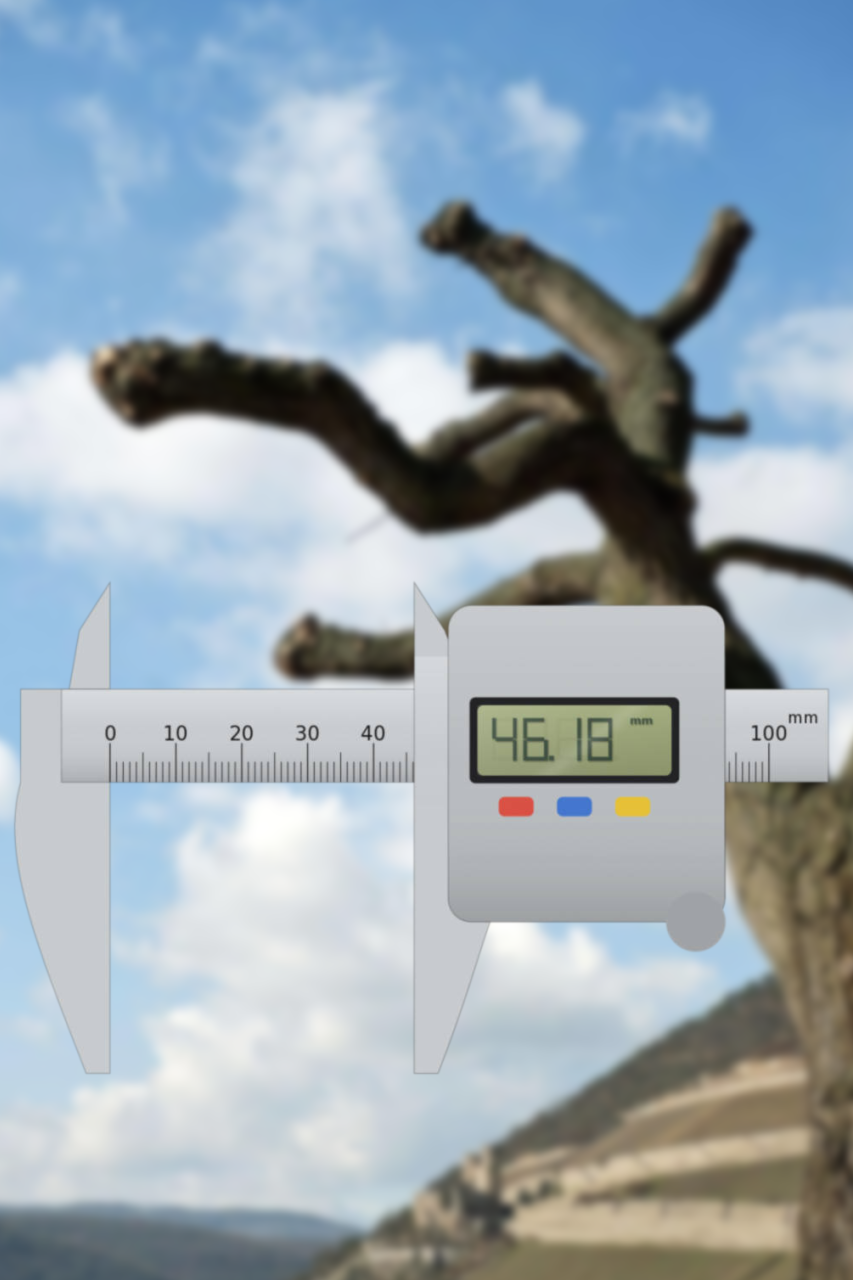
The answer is 46.18 mm
